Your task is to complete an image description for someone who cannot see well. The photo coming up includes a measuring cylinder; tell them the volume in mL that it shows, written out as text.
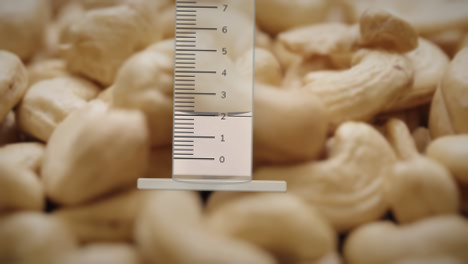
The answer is 2 mL
